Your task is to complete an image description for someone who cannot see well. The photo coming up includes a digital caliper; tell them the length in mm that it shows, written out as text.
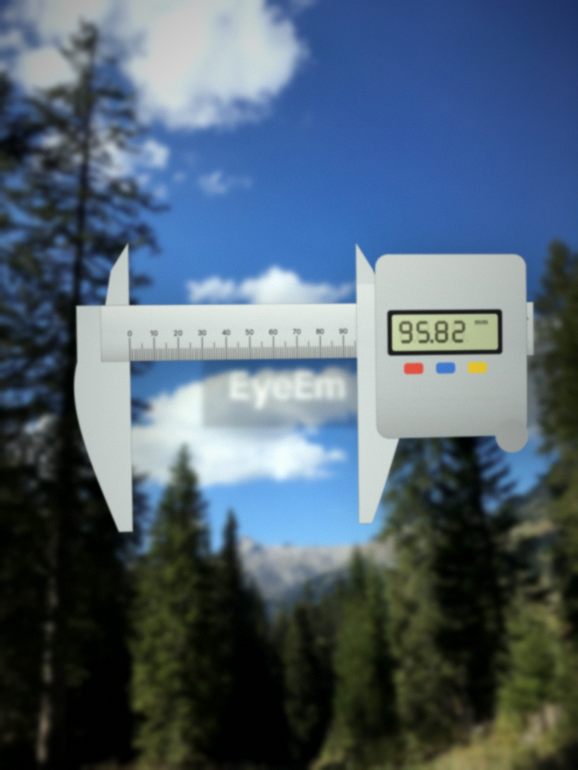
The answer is 95.82 mm
